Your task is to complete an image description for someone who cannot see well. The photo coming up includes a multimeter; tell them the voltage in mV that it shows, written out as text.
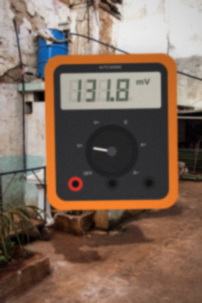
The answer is 131.8 mV
